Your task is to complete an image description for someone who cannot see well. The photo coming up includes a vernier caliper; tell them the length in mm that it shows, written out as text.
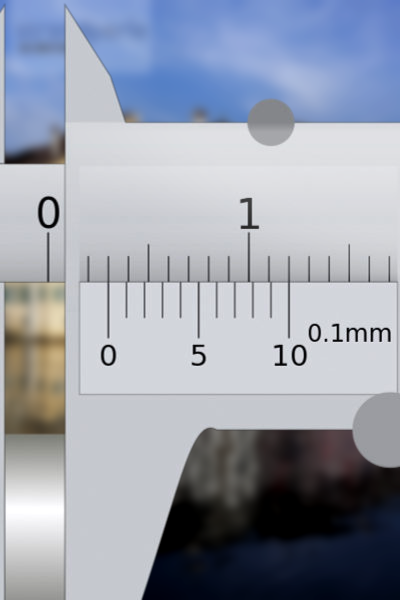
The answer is 3.0 mm
